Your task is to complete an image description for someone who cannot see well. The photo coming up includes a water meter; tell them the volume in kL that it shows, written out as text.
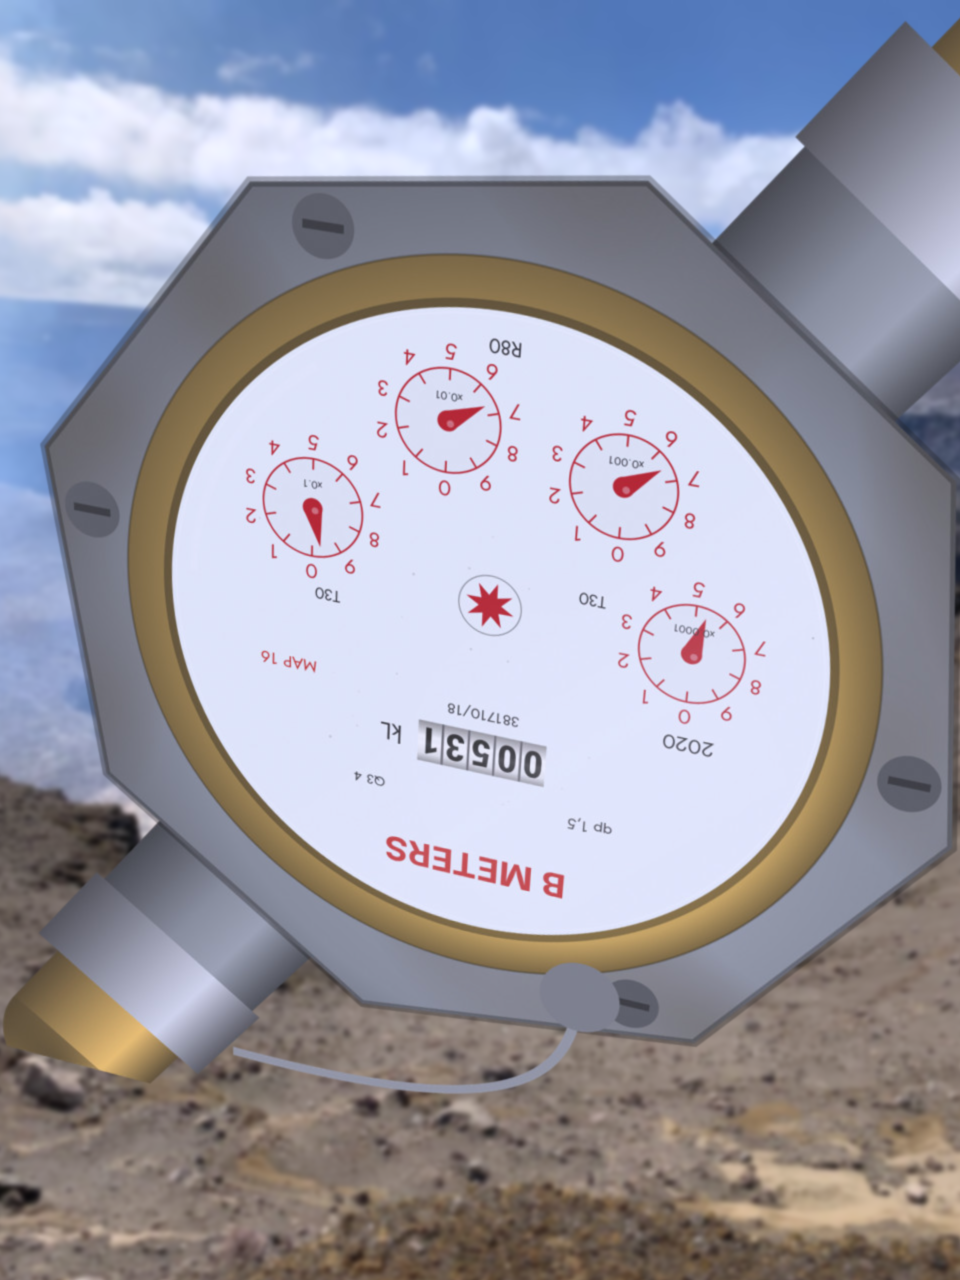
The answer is 530.9665 kL
